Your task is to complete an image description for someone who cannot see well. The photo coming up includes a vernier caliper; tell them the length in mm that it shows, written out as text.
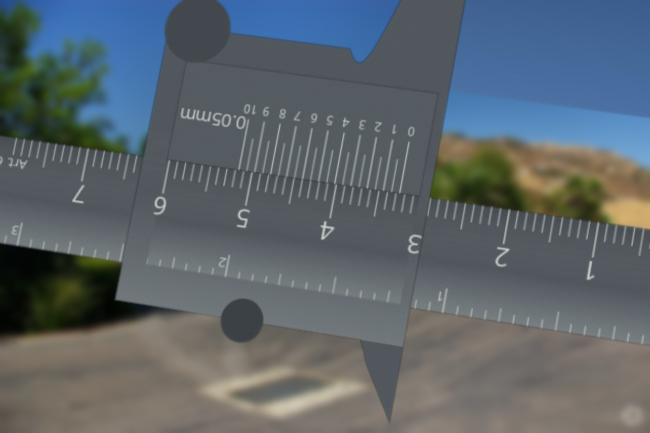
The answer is 32.6 mm
